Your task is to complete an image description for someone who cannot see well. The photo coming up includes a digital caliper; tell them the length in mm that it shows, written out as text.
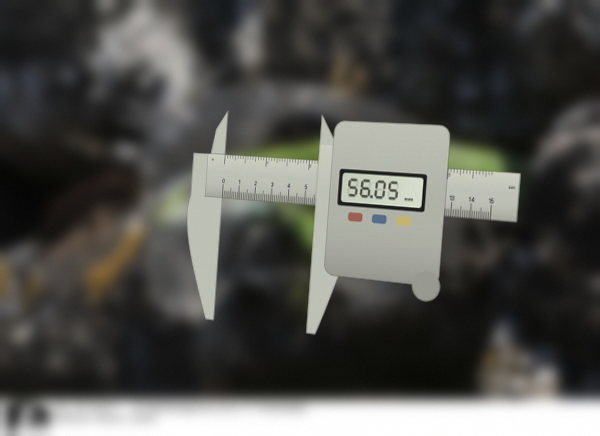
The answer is 56.05 mm
